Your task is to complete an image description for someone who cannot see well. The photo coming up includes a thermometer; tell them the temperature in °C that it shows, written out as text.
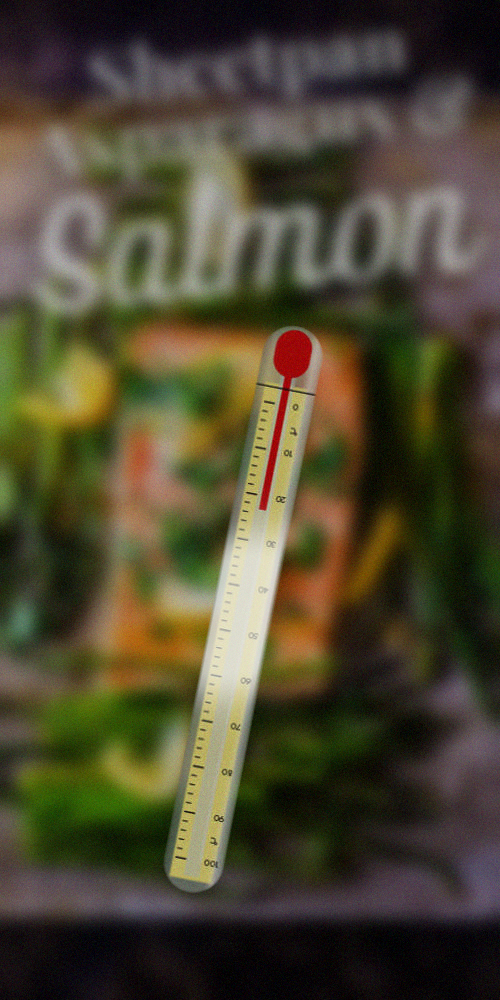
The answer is 23 °C
